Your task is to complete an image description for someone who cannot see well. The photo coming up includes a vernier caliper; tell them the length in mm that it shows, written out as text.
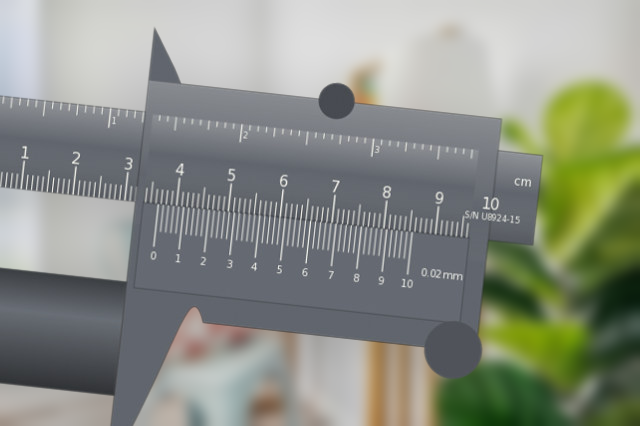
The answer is 36.5 mm
